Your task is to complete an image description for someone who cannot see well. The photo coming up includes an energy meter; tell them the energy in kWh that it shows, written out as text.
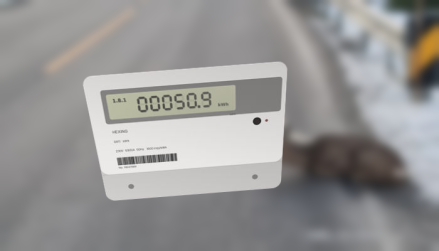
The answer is 50.9 kWh
